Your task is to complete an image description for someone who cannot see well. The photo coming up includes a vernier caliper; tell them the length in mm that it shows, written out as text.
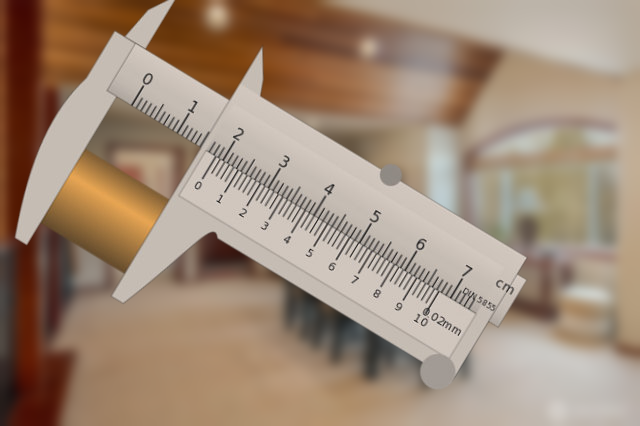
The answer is 18.5 mm
